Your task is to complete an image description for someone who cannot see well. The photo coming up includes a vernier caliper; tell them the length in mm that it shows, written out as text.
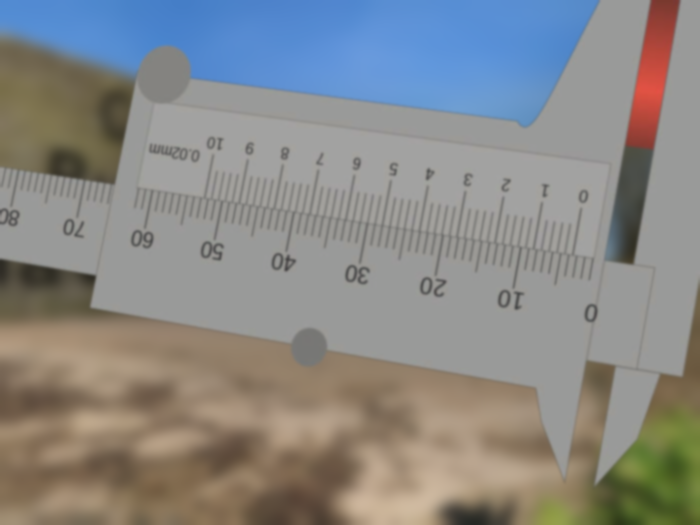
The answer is 3.5 mm
